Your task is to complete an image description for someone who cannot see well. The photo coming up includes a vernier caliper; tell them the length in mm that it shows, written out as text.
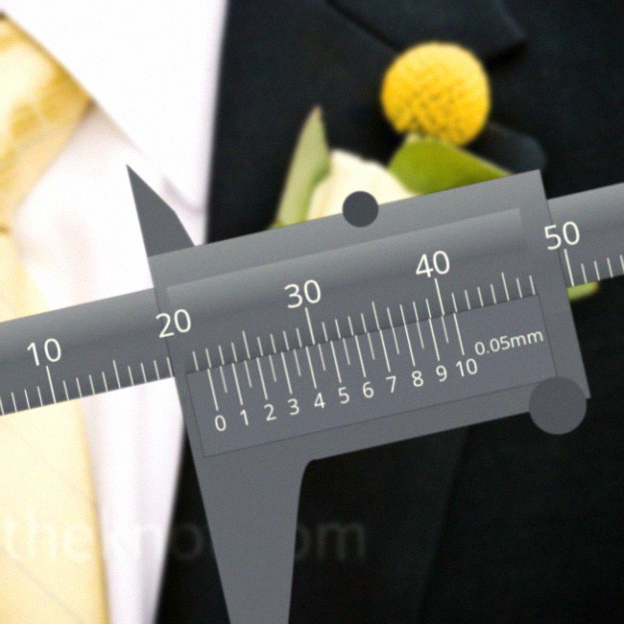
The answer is 21.8 mm
